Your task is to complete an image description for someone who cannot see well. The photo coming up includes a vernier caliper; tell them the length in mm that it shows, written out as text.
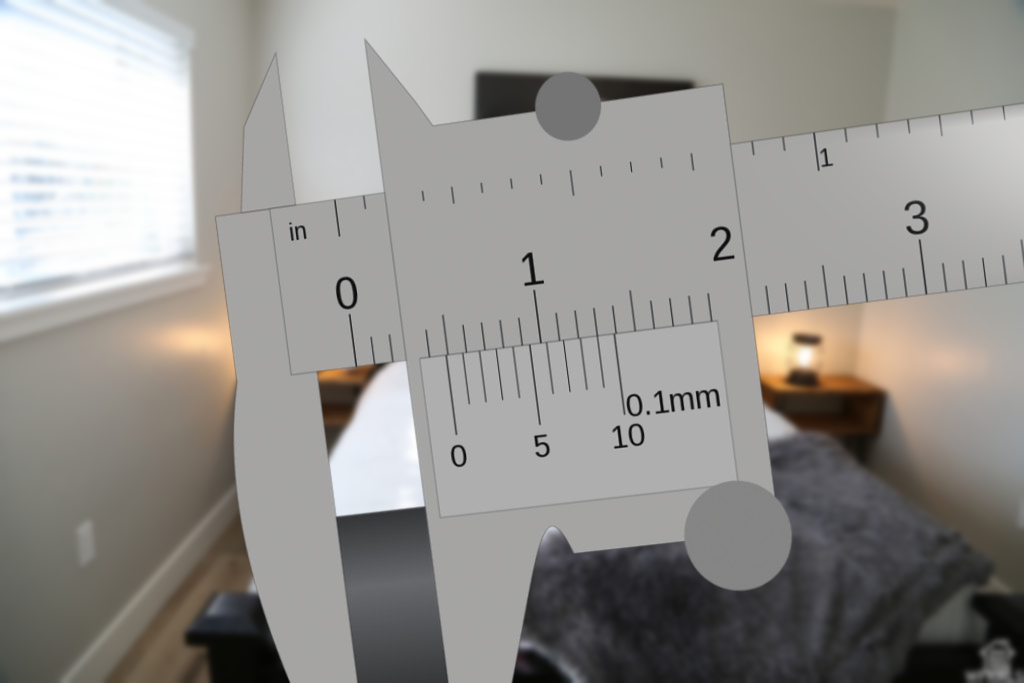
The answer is 4.9 mm
